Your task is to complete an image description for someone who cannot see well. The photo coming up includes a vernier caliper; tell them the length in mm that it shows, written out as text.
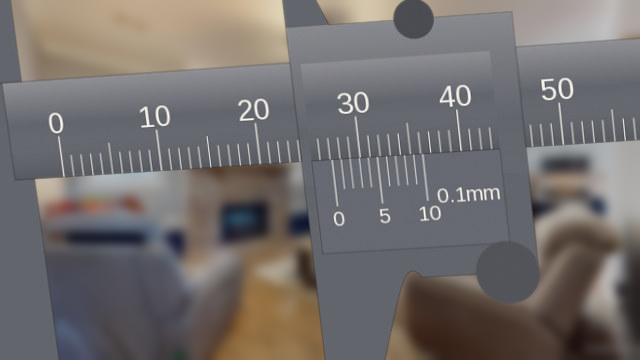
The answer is 27.2 mm
